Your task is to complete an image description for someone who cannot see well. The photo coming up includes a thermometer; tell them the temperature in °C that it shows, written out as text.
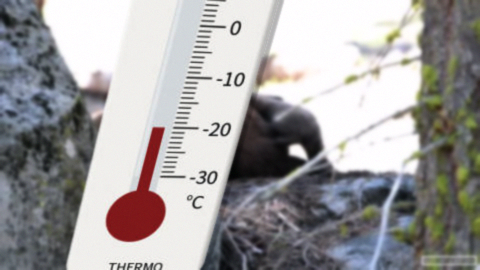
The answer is -20 °C
